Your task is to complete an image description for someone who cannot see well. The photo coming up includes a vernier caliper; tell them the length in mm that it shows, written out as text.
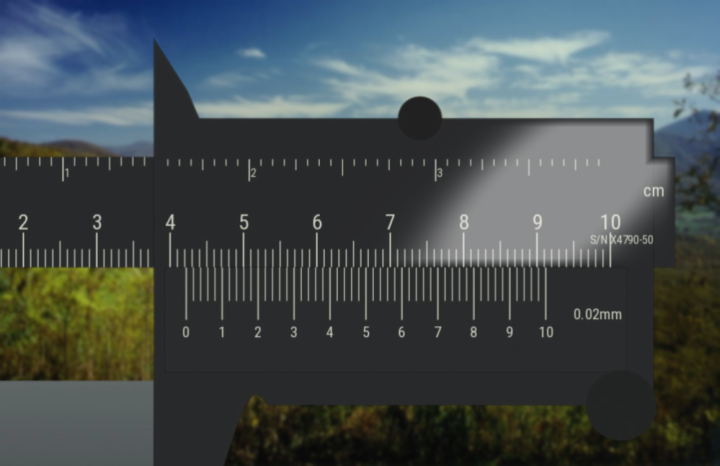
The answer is 42.2 mm
